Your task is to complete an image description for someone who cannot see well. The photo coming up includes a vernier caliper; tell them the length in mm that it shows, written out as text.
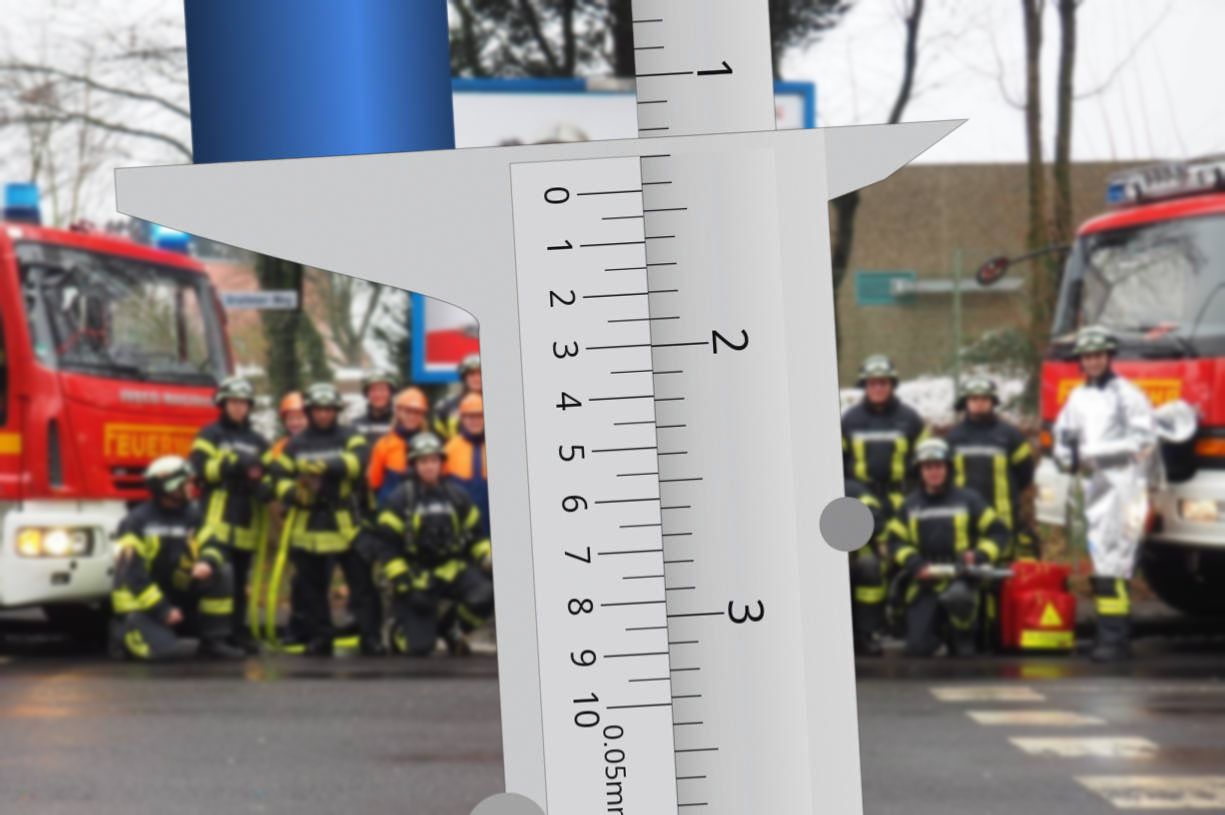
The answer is 14.25 mm
